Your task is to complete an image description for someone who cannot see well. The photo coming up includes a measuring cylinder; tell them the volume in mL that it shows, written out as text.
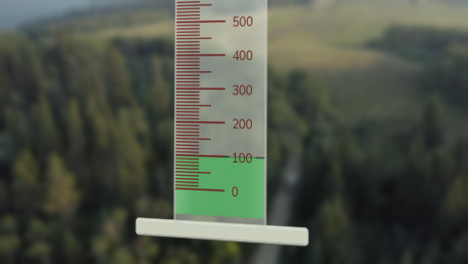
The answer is 100 mL
